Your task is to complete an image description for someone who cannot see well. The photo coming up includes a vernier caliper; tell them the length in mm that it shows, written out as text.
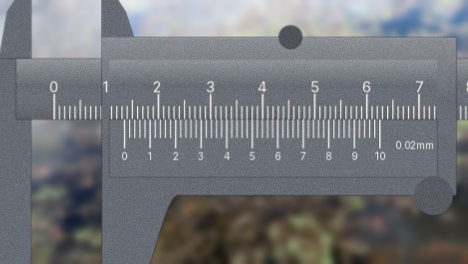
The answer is 13.5 mm
